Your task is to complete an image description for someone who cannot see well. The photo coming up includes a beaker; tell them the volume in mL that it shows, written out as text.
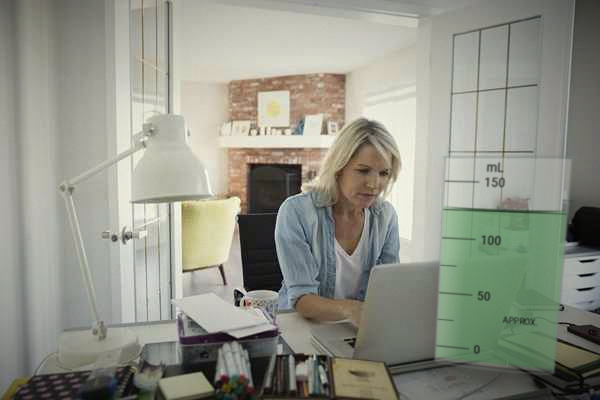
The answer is 125 mL
